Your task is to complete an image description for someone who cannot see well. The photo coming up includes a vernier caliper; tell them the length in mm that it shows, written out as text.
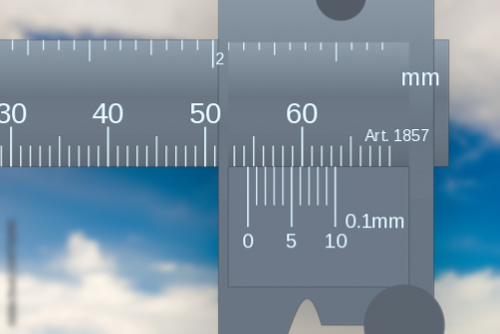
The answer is 54.4 mm
